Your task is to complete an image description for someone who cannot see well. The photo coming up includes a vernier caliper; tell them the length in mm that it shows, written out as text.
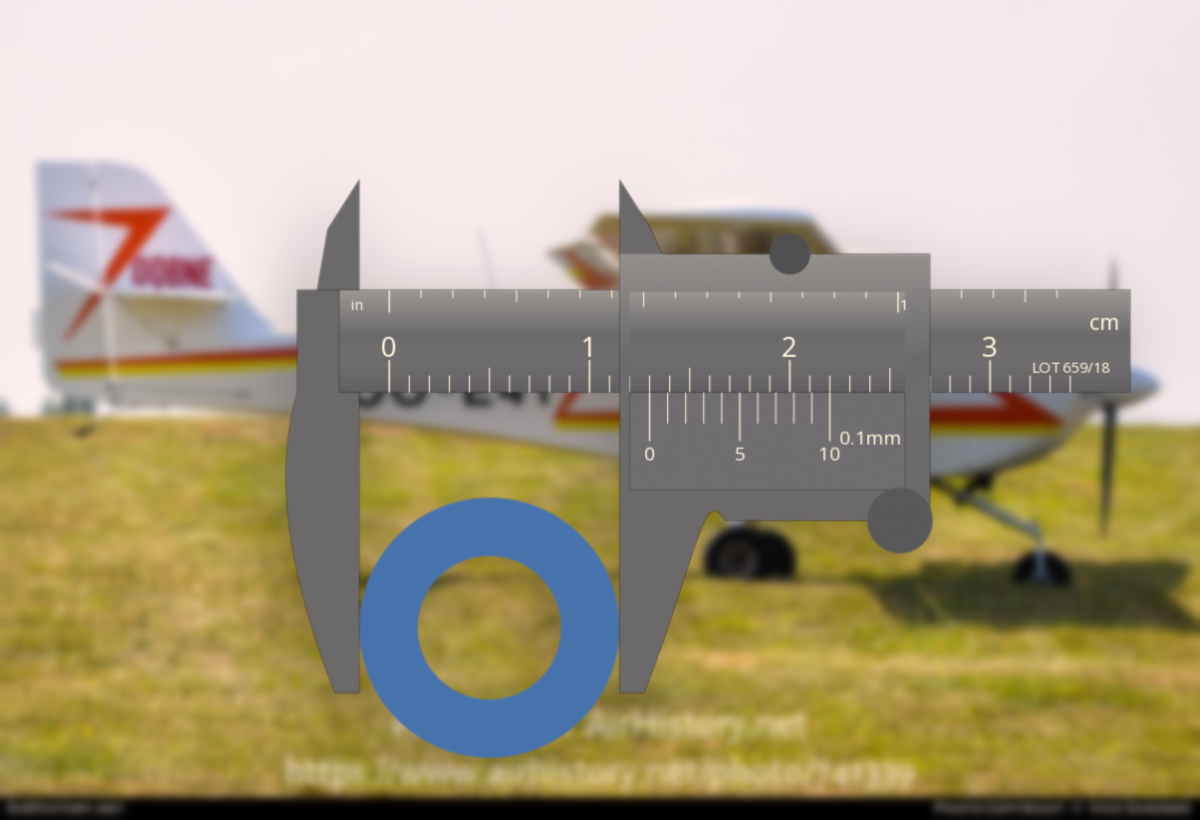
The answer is 13.0 mm
